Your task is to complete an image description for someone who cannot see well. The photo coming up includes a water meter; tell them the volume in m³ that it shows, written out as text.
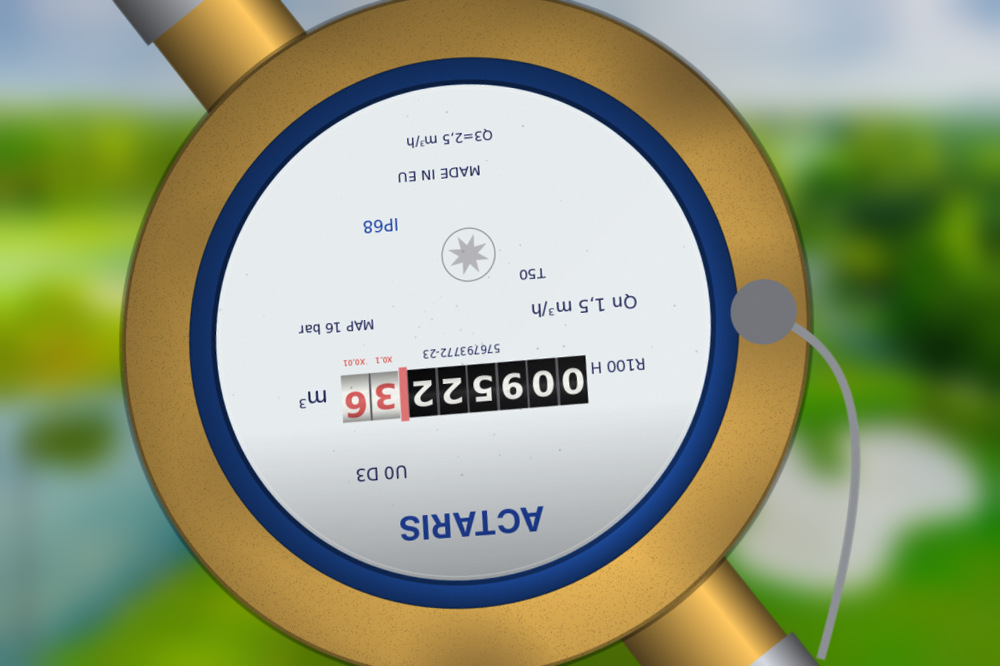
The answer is 9522.36 m³
